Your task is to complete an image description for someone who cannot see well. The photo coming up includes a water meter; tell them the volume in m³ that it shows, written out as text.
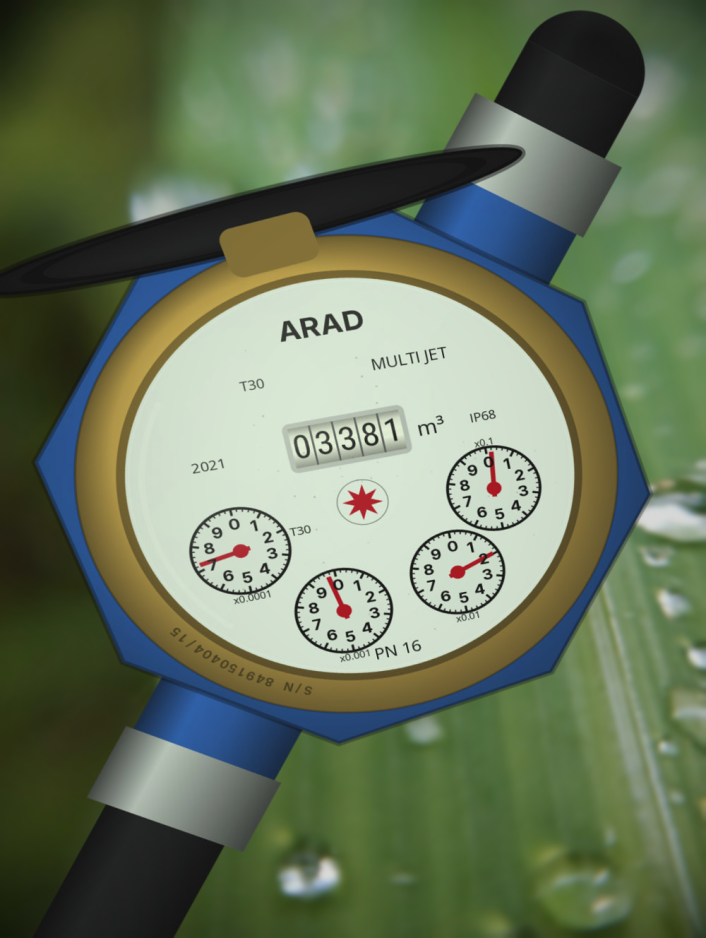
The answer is 3381.0197 m³
